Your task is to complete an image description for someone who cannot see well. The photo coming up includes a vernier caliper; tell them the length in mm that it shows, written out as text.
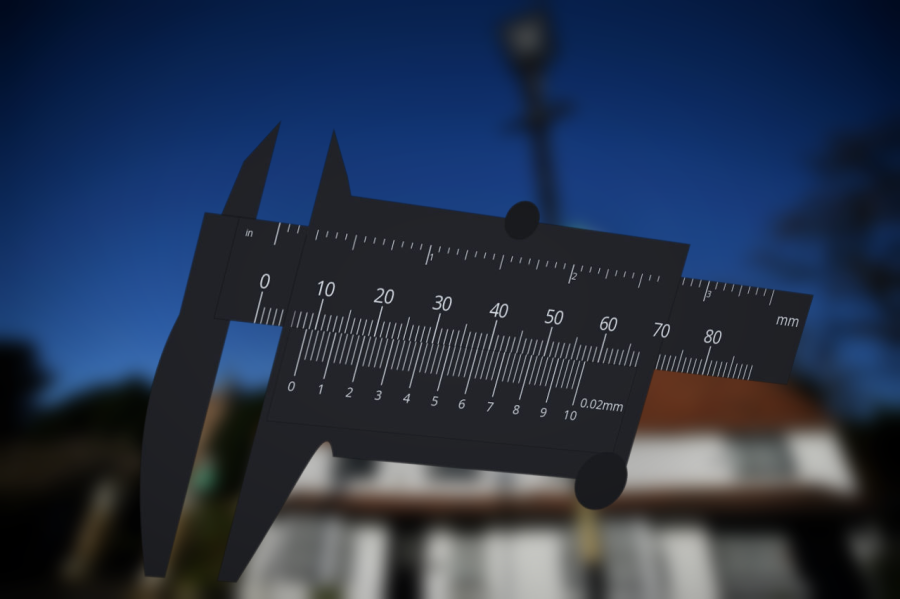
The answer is 8.6 mm
